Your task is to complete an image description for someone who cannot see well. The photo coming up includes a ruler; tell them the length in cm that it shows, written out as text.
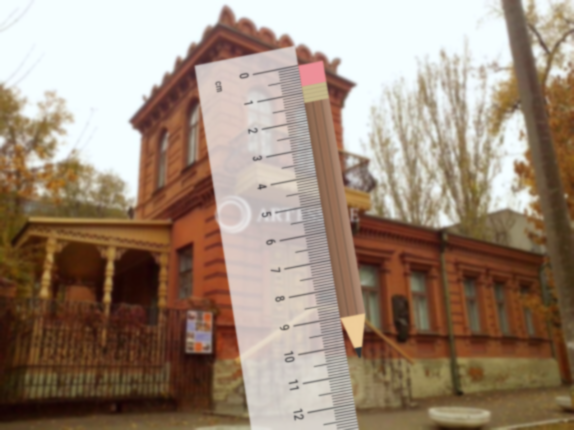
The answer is 10.5 cm
